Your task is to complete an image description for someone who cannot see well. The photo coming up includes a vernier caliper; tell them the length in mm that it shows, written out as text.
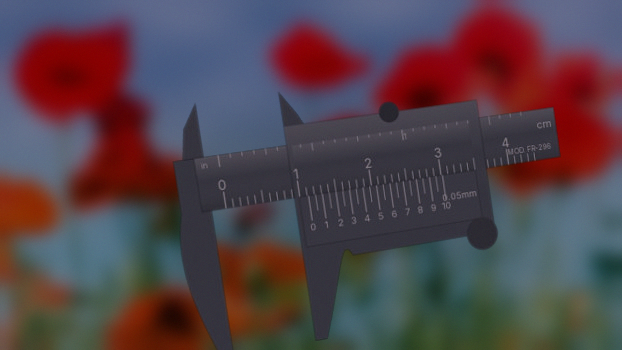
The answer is 11.2 mm
